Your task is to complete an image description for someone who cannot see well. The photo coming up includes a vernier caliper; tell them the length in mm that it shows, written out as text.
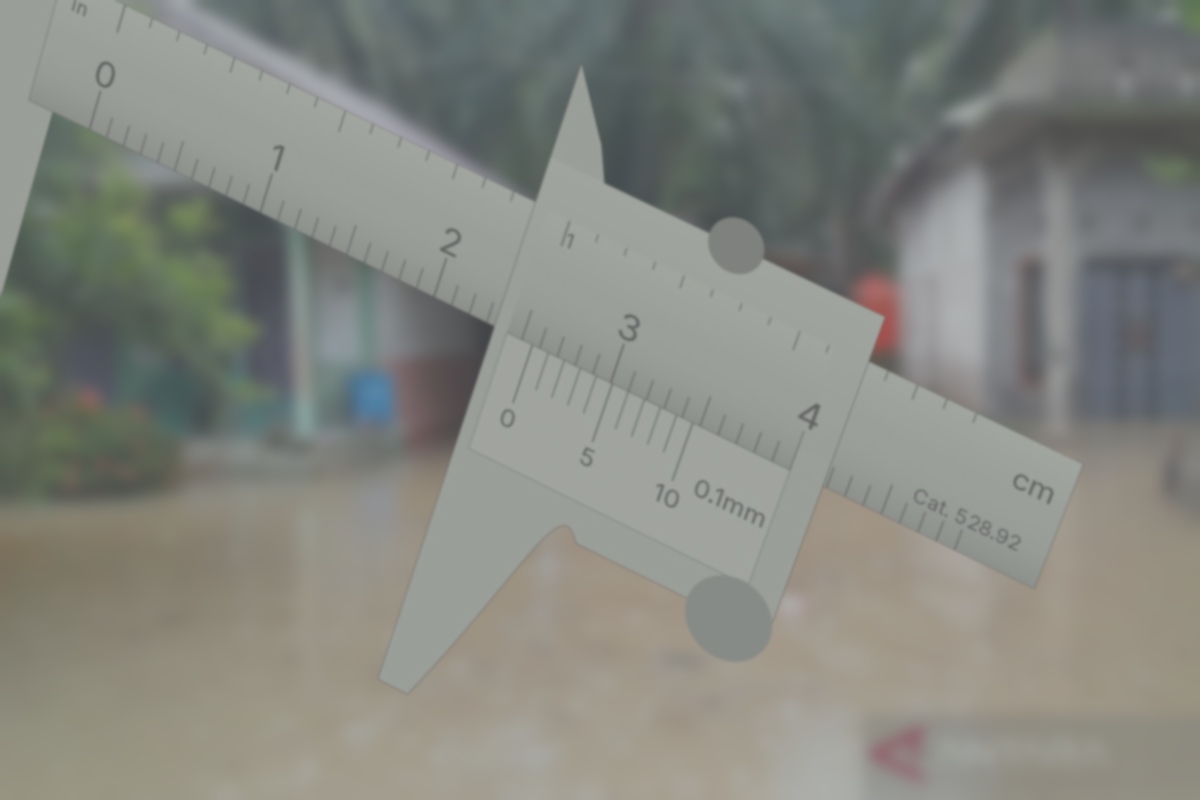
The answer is 25.6 mm
